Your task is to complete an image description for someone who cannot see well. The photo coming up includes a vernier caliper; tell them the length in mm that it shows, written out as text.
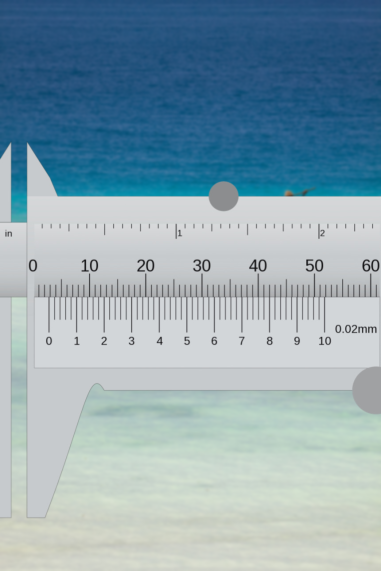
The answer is 2.8 mm
